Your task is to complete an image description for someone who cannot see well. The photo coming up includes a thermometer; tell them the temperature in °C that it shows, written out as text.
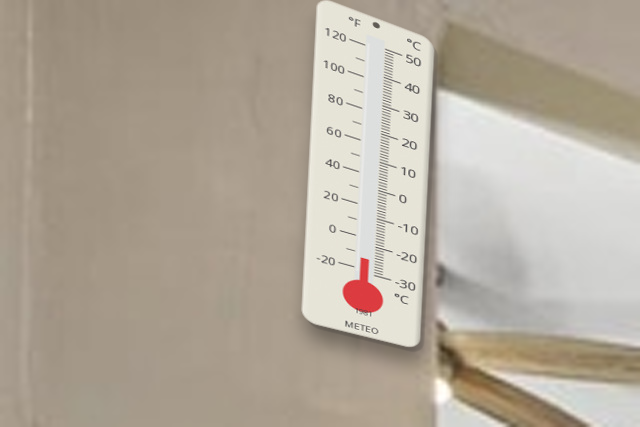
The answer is -25 °C
